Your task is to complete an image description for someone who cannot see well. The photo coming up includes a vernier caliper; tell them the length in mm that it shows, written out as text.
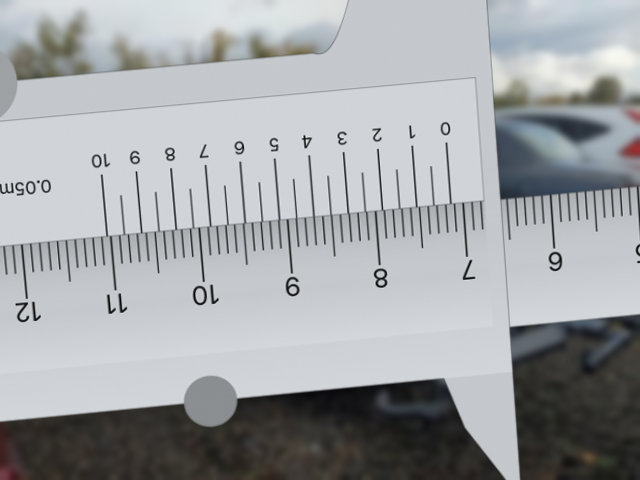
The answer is 71.4 mm
